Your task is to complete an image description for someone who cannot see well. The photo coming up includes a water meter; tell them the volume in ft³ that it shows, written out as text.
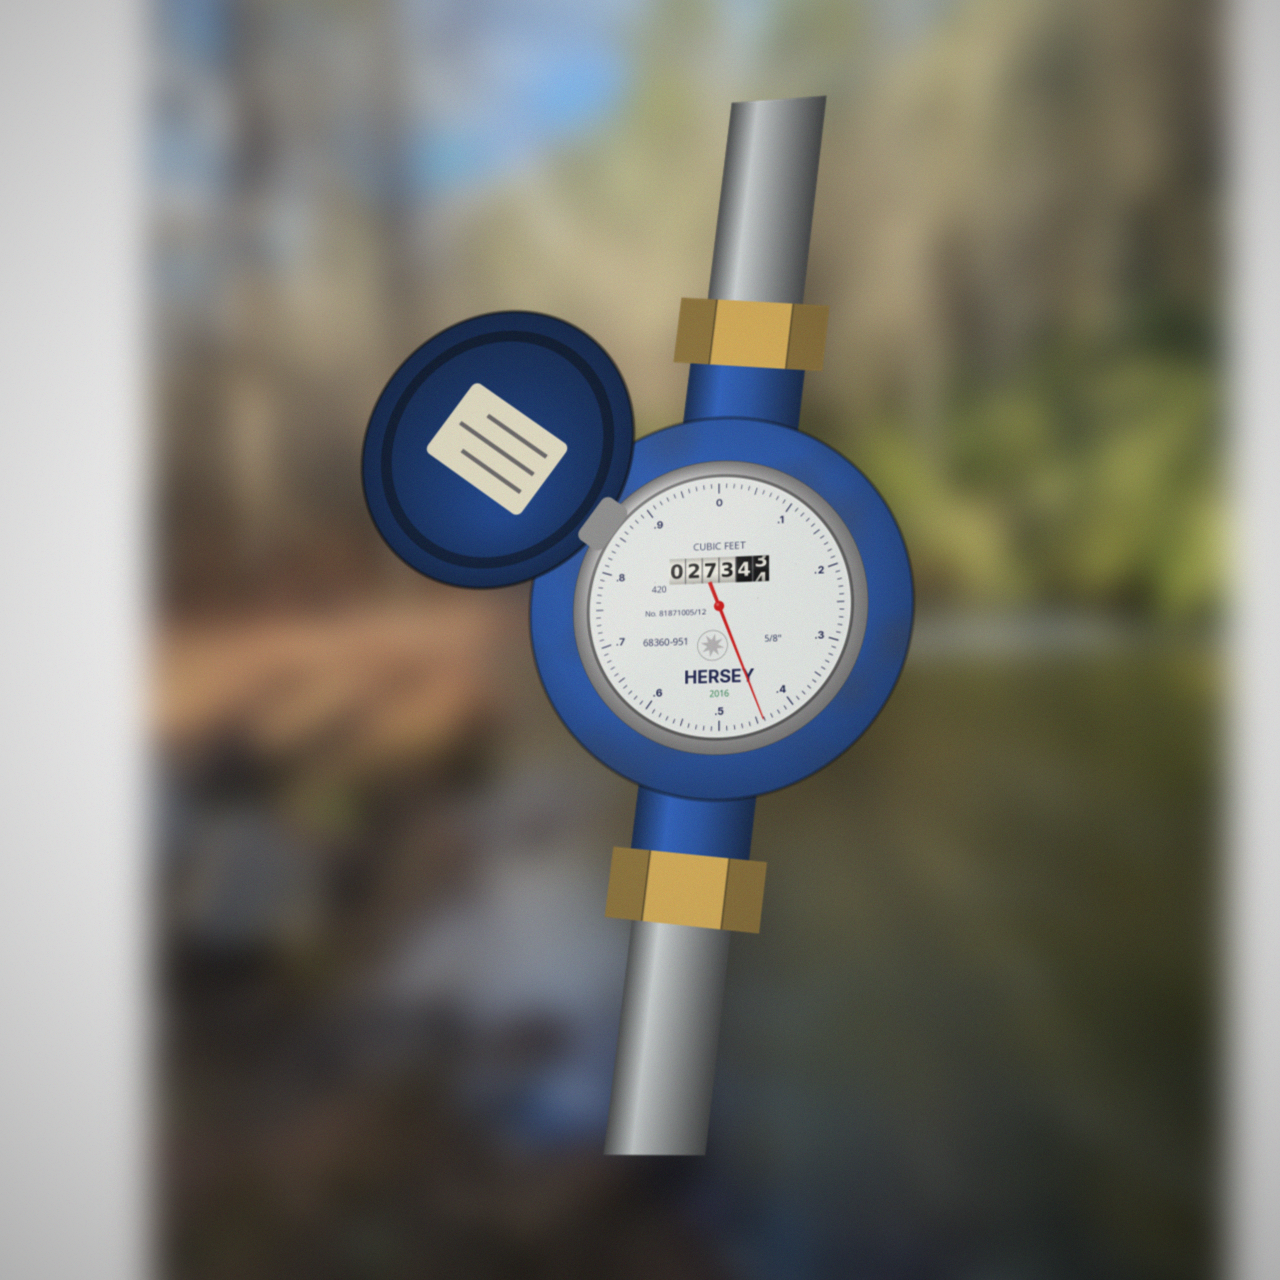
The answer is 27343.44 ft³
